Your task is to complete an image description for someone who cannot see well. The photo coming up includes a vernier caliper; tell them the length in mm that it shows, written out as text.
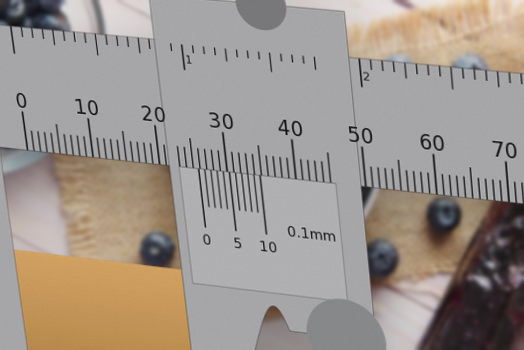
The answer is 25.8 mm
